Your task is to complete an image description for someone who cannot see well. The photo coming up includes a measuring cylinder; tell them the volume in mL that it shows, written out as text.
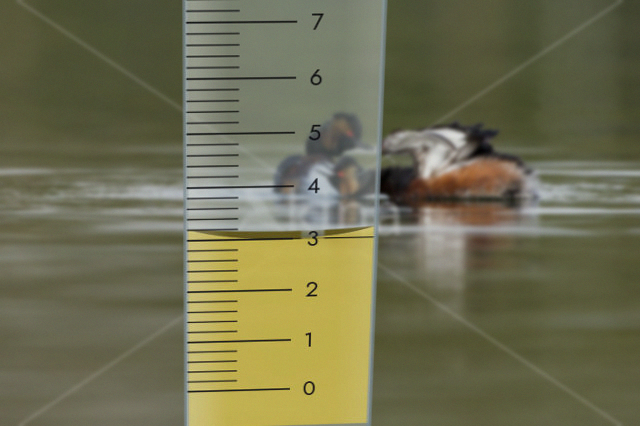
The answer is 3 mL
